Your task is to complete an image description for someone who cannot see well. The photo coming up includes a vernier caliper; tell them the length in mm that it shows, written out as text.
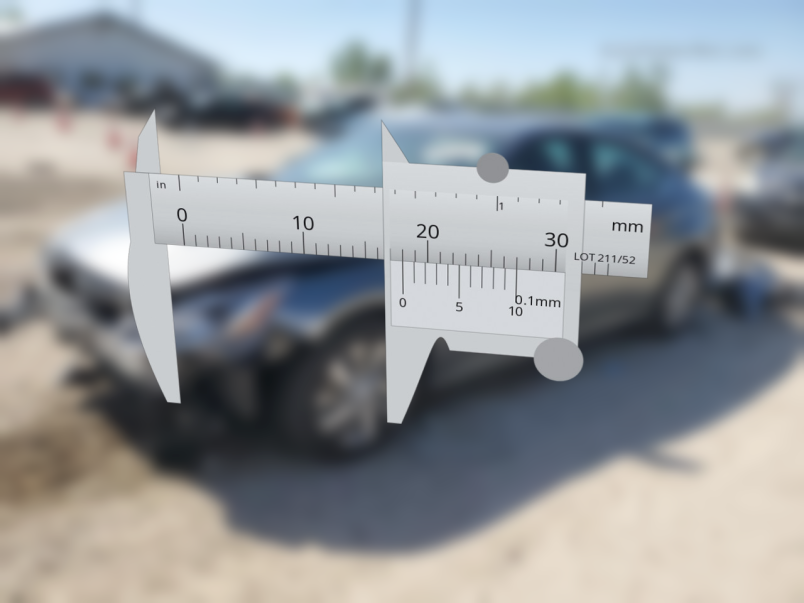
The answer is 18.0 mm
